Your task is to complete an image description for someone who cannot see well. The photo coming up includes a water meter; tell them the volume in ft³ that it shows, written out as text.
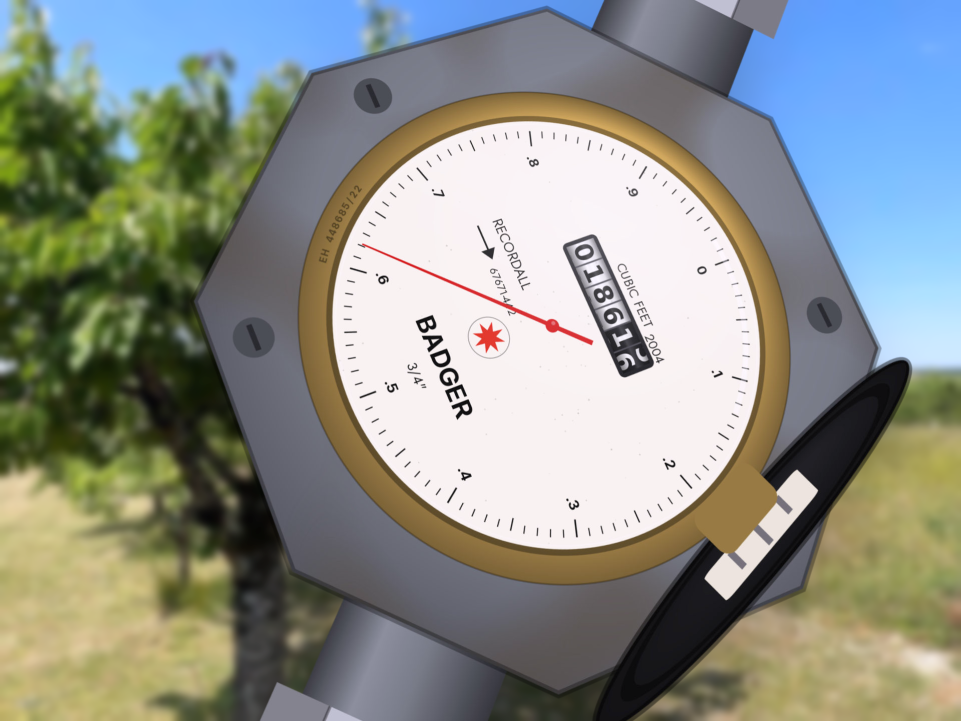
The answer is 18615.62 ft³
